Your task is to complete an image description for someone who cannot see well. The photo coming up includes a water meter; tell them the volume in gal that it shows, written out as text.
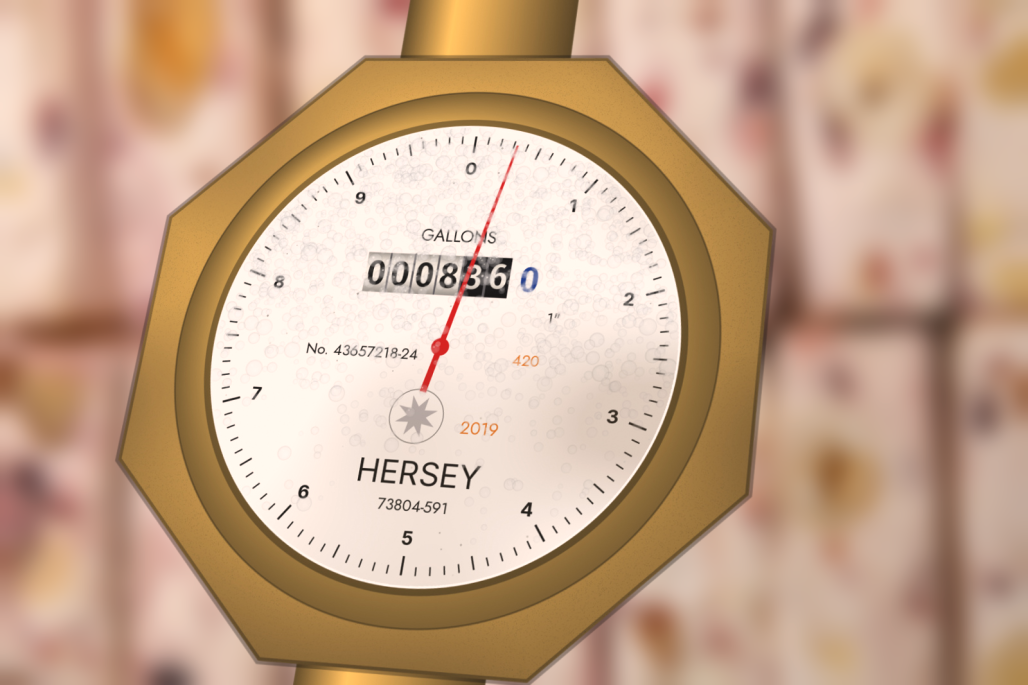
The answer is 8360.3 gal
